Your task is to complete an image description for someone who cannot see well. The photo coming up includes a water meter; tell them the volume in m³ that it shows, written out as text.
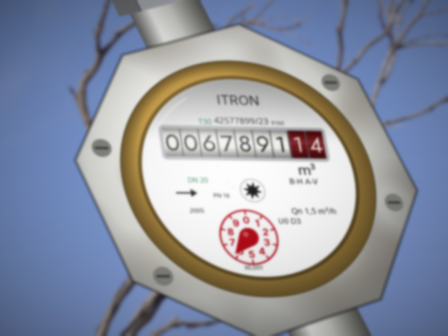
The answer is 67891.146 m³
